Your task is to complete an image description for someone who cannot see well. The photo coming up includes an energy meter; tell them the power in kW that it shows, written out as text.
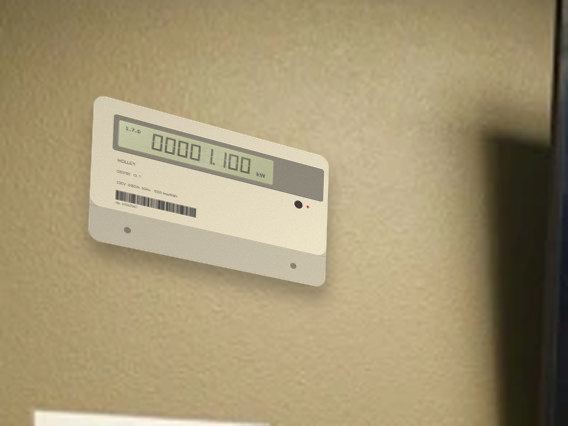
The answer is 1.100 kW
